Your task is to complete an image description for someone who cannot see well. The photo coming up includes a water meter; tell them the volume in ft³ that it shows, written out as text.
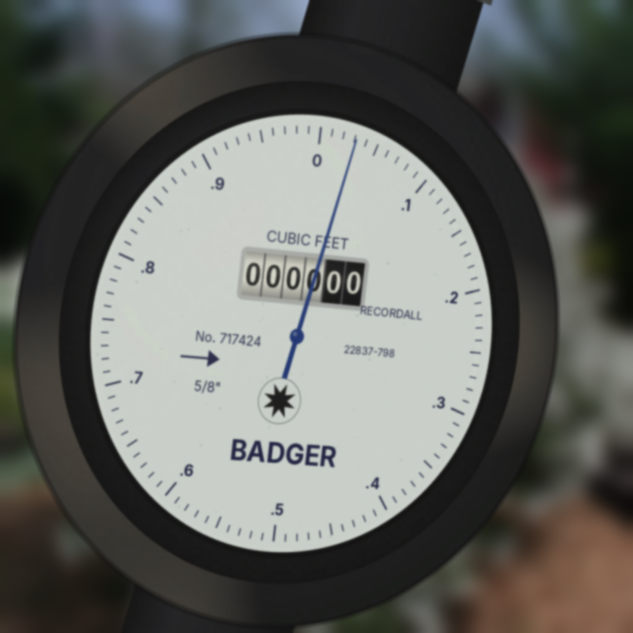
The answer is 0.03 ft³
